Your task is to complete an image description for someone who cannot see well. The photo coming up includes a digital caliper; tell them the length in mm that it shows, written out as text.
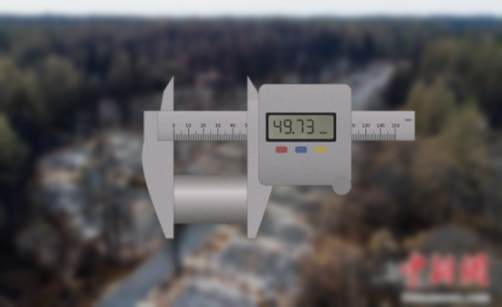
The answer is 49.73 mm
